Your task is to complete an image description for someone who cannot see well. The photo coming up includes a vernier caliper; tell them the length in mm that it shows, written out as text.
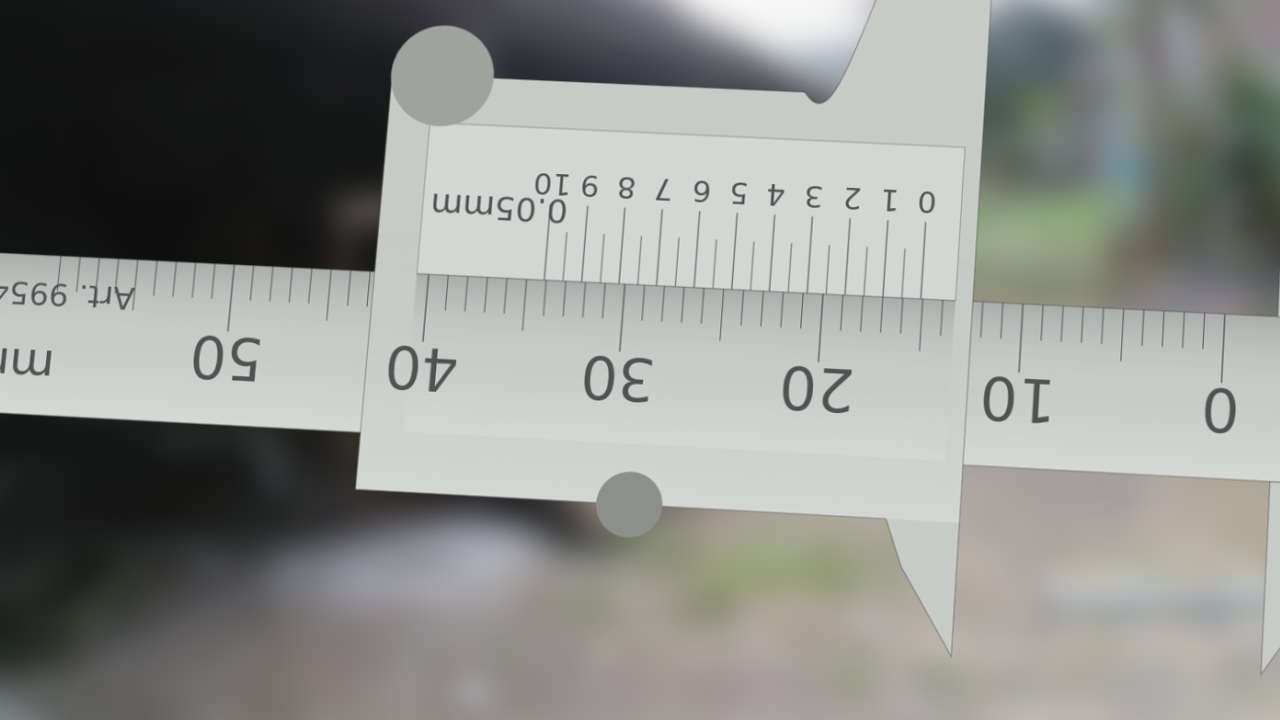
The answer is 15.1 mm
